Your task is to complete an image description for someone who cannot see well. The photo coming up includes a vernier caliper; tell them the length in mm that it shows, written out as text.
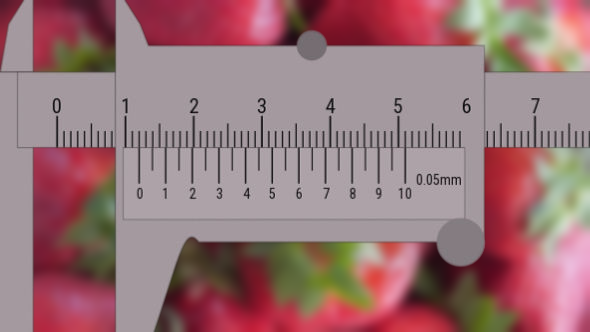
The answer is 12.0 mm
